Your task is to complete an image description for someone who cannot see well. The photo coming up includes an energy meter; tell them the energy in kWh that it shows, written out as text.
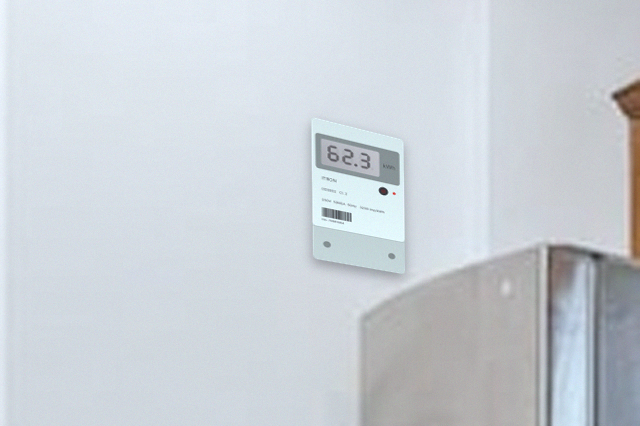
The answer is 62.3 kWh
